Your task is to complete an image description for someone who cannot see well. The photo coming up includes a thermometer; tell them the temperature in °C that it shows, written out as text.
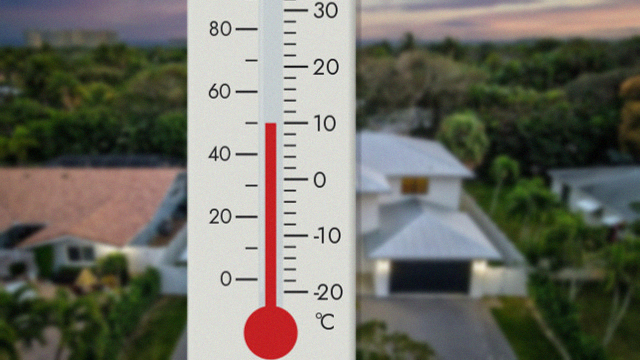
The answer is 10 °C
